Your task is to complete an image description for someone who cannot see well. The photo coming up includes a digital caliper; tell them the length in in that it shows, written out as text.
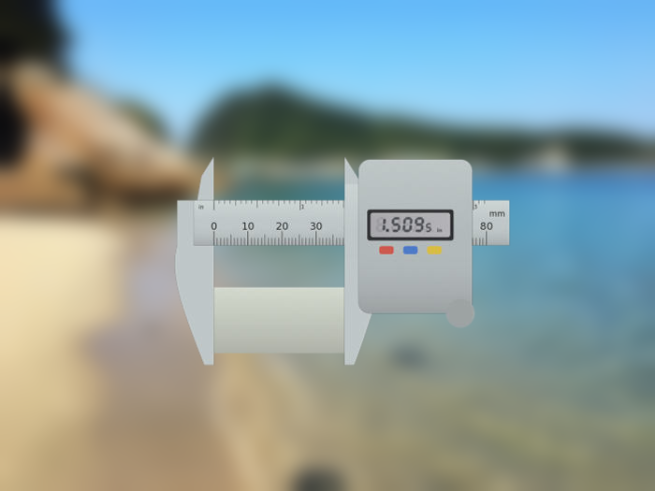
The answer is 1.5095 in
